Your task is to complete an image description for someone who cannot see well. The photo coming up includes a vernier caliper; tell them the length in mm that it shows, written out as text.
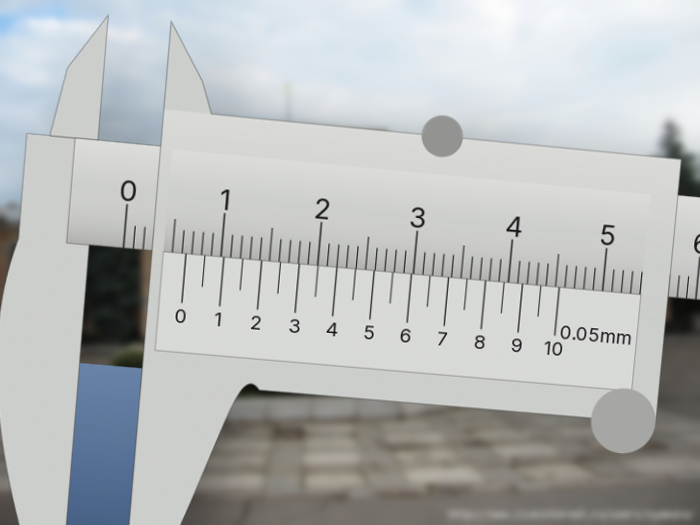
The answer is 6.4 mm
